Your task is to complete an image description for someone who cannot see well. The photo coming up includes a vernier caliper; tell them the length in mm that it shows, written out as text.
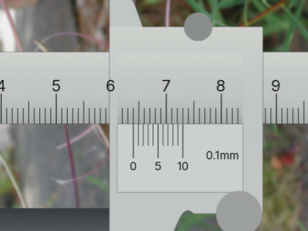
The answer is 64.0 mm
